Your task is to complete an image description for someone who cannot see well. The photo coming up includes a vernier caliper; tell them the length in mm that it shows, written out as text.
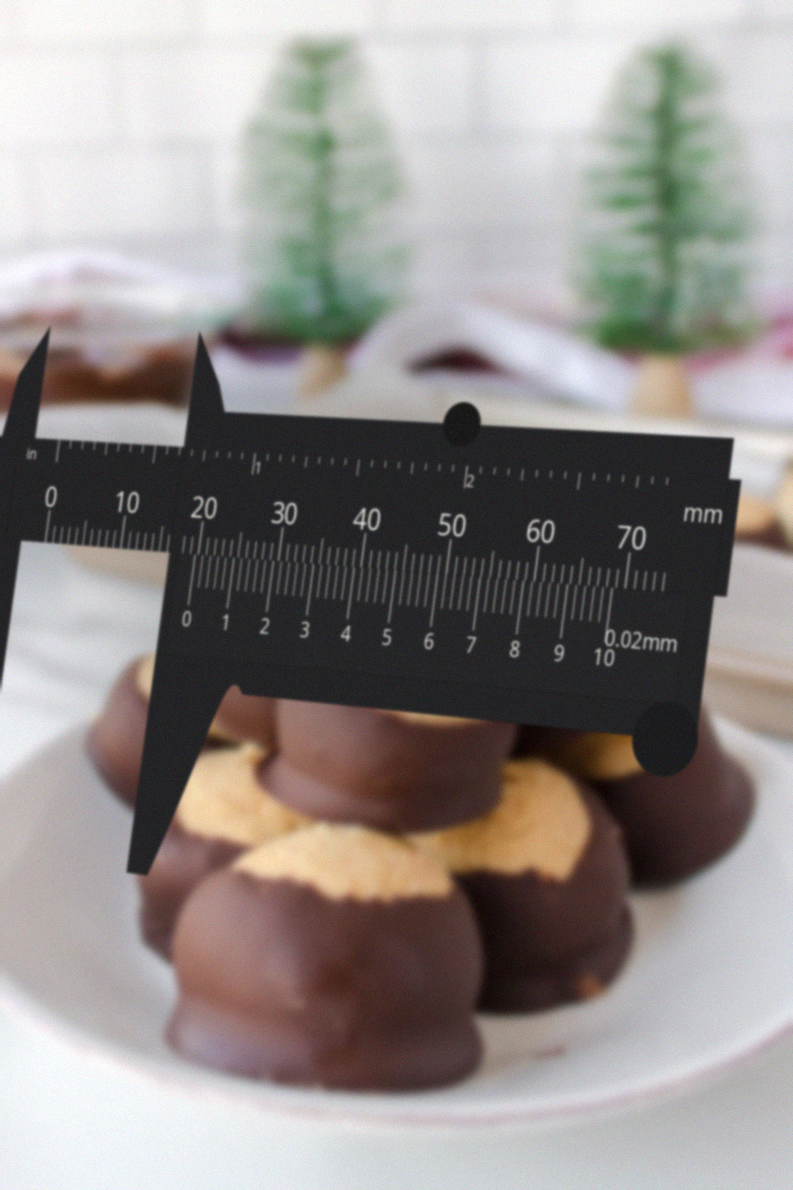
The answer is 19.6 mm
